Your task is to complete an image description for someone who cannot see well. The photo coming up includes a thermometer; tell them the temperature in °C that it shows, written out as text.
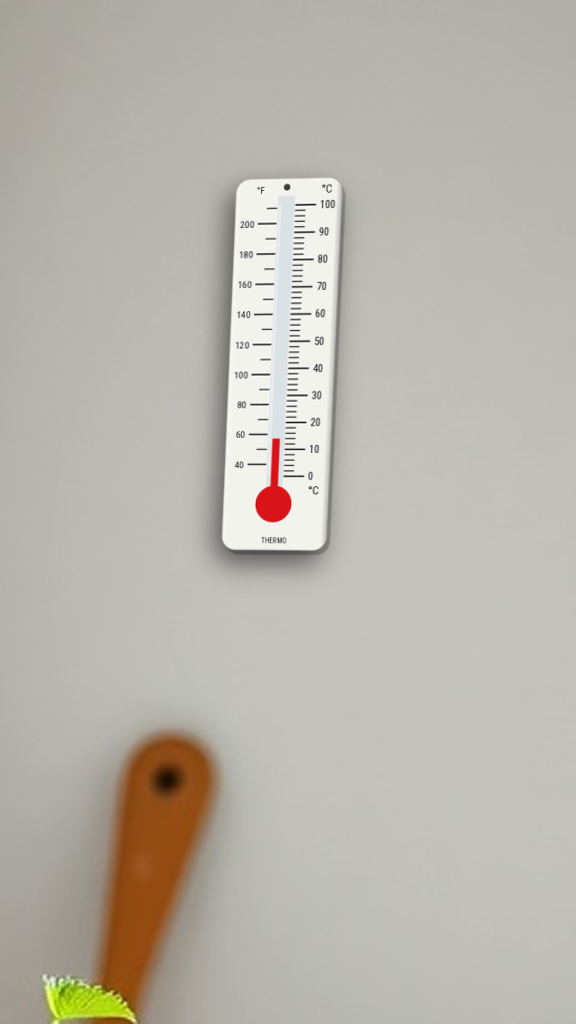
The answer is 14 °C
